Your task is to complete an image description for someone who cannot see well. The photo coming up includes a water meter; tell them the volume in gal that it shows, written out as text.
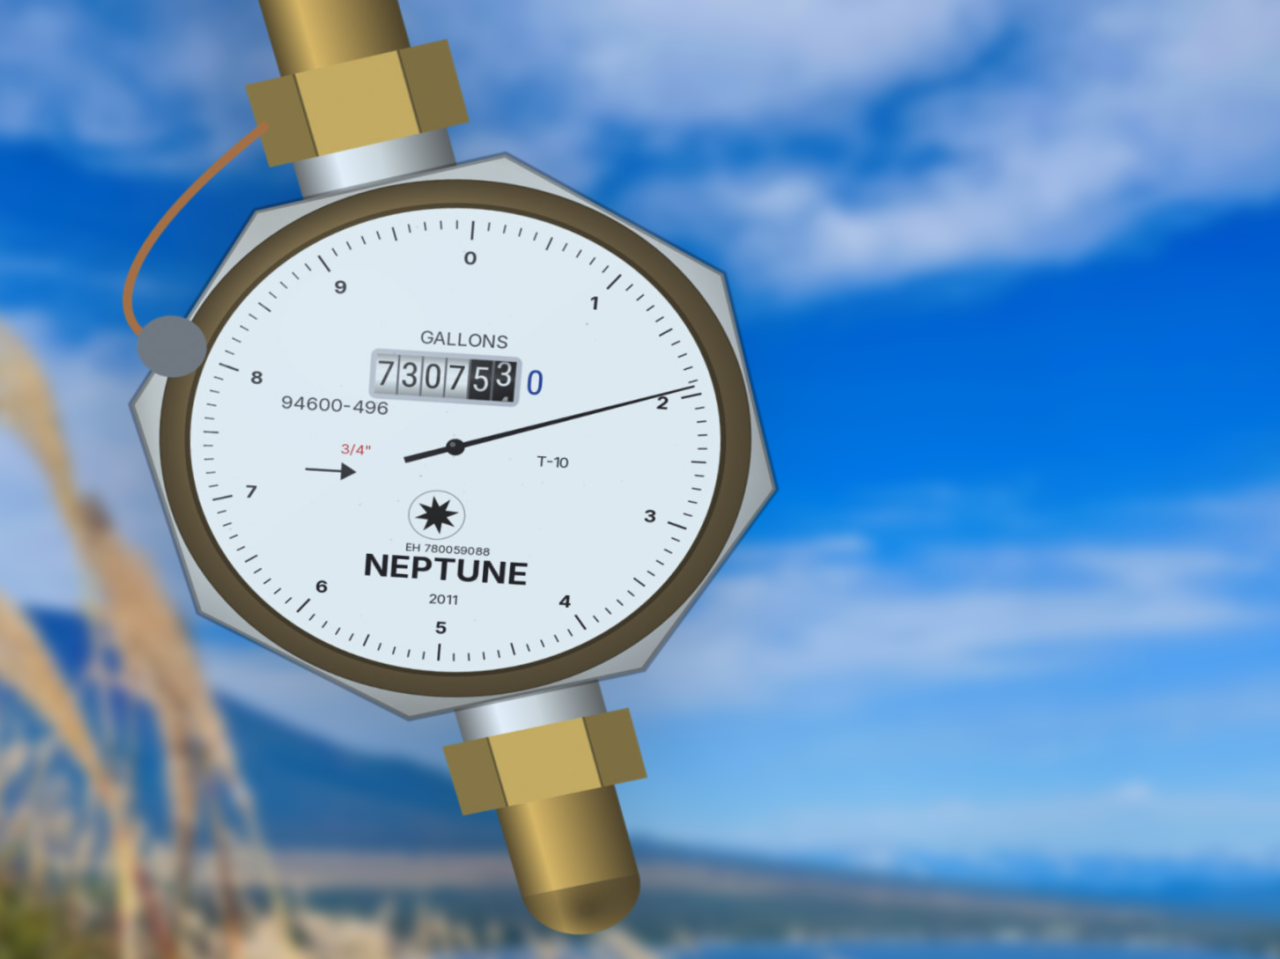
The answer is 7307531.9 gal
